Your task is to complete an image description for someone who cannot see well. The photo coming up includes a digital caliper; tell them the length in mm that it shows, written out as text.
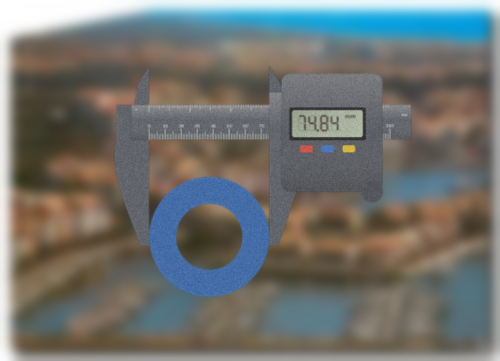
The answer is 74.84 mm
